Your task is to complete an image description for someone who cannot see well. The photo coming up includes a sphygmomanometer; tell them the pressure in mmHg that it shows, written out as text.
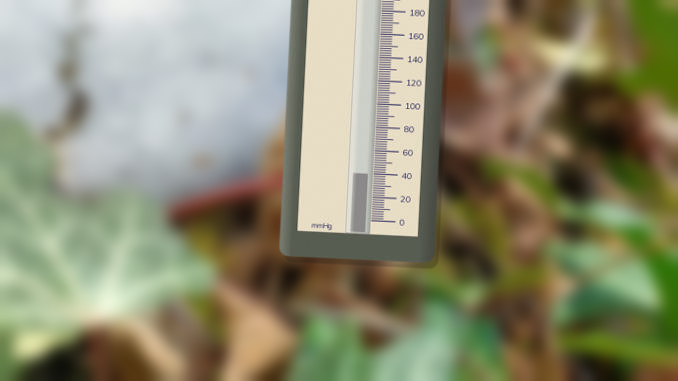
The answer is 40 mmHg
